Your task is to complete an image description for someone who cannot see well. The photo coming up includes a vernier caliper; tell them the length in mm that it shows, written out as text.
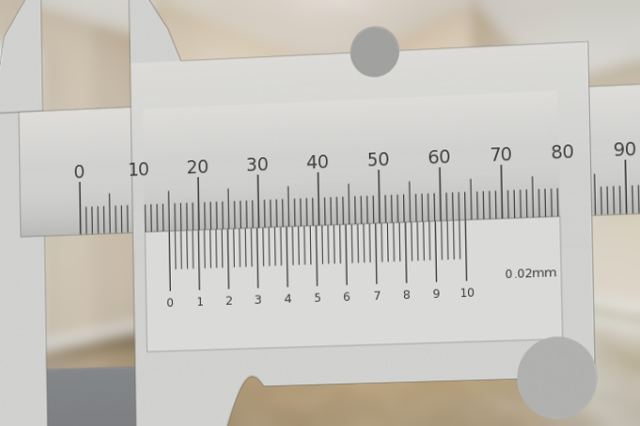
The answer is 15.0 mm
